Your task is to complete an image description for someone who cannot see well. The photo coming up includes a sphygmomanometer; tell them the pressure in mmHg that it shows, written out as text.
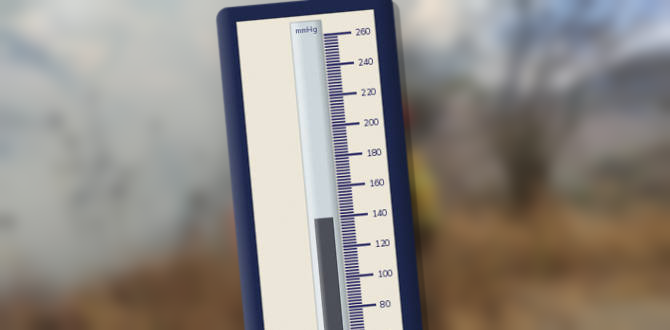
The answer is 140 mmHg
